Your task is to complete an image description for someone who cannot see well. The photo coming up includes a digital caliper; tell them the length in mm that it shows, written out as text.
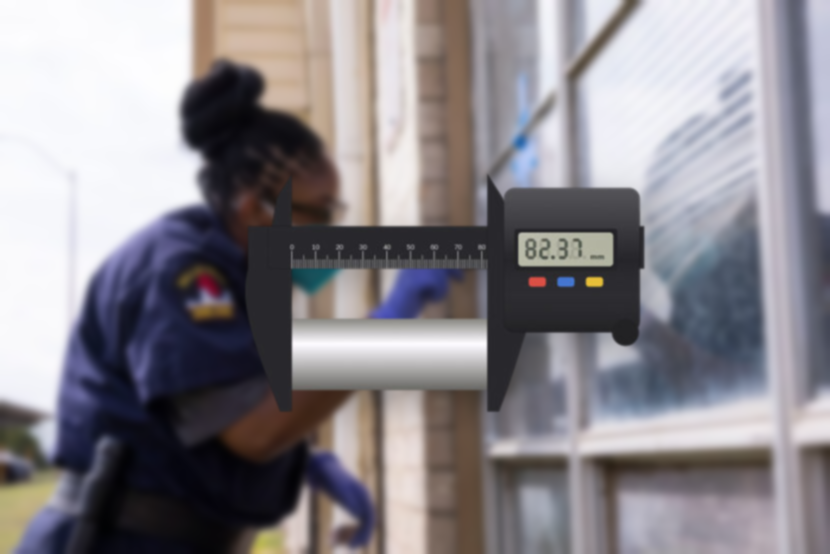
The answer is 82.37 mm
